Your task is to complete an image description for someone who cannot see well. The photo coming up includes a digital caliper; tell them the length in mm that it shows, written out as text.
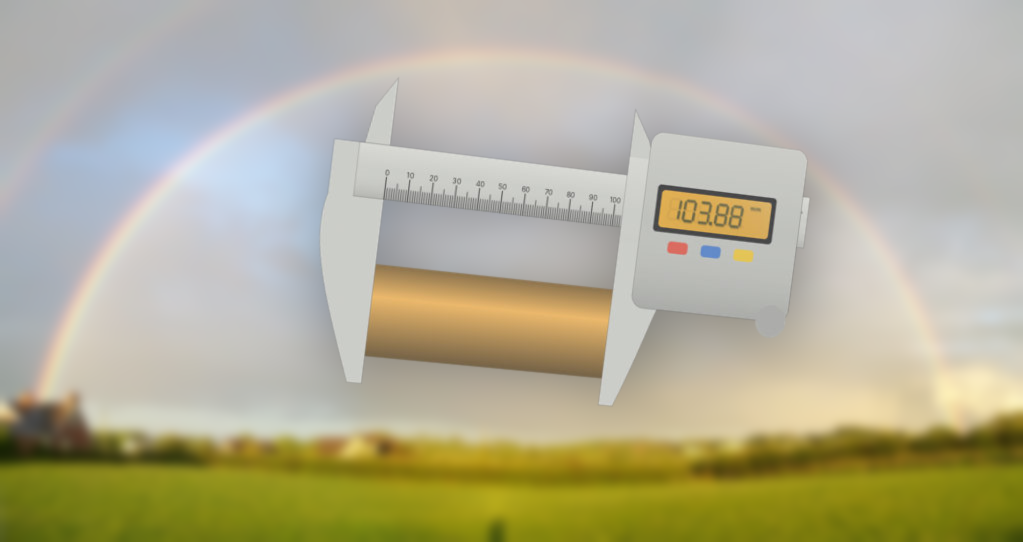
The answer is 103.88 mm
